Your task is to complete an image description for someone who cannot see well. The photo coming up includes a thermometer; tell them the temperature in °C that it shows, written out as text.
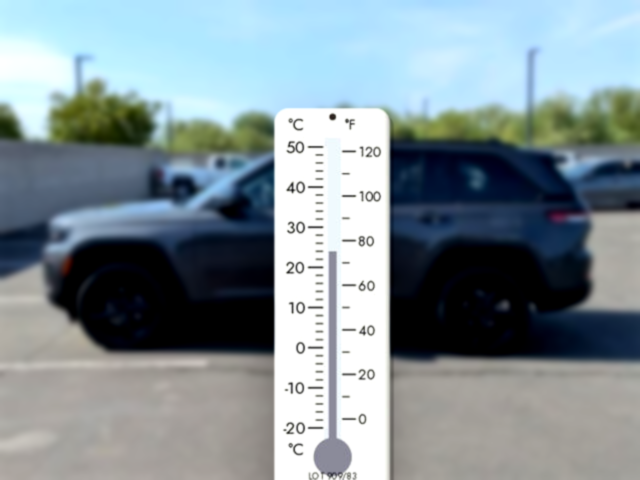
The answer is 24 °C
